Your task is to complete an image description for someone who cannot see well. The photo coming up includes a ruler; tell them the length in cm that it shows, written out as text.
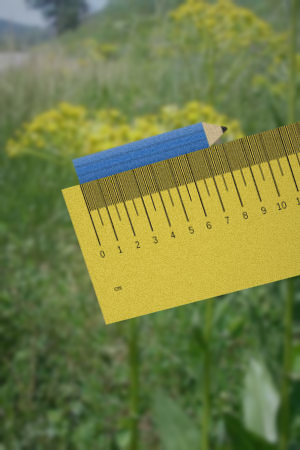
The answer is 8.5 cm
